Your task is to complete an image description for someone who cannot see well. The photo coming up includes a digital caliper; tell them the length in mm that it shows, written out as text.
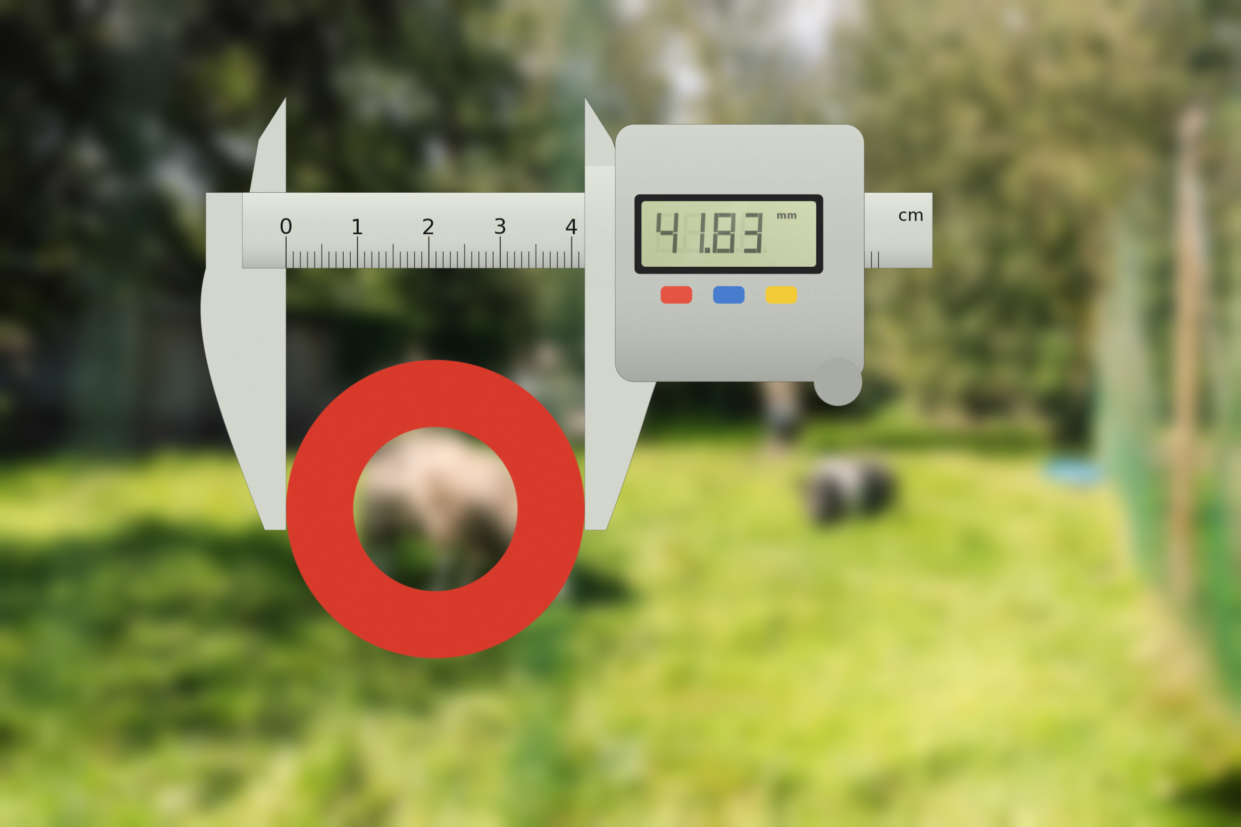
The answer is 41.83 mm
